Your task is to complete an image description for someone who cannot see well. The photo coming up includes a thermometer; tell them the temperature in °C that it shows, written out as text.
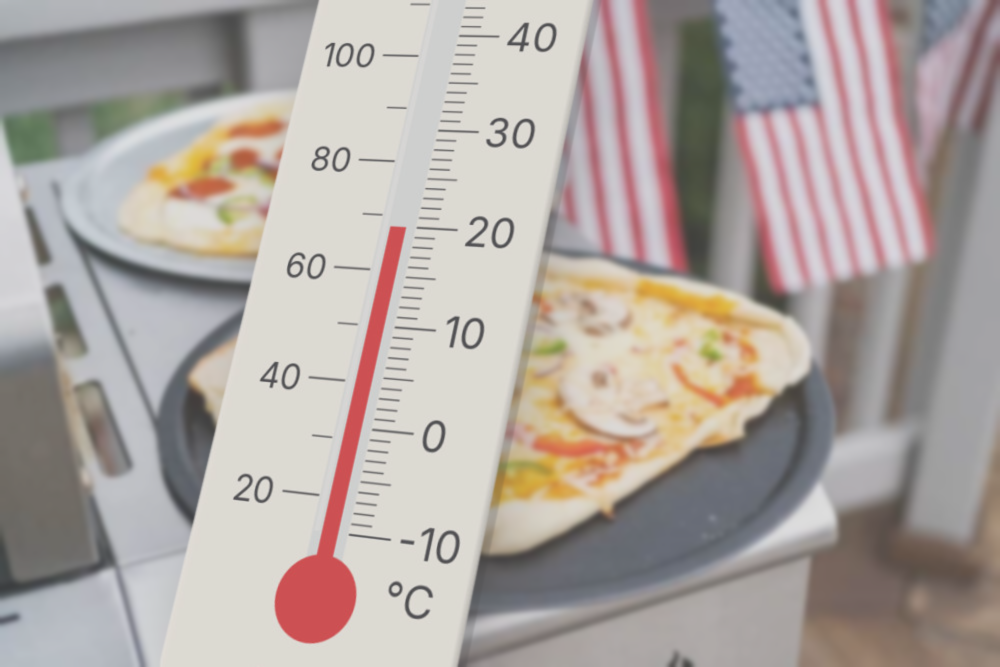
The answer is 20 °C
